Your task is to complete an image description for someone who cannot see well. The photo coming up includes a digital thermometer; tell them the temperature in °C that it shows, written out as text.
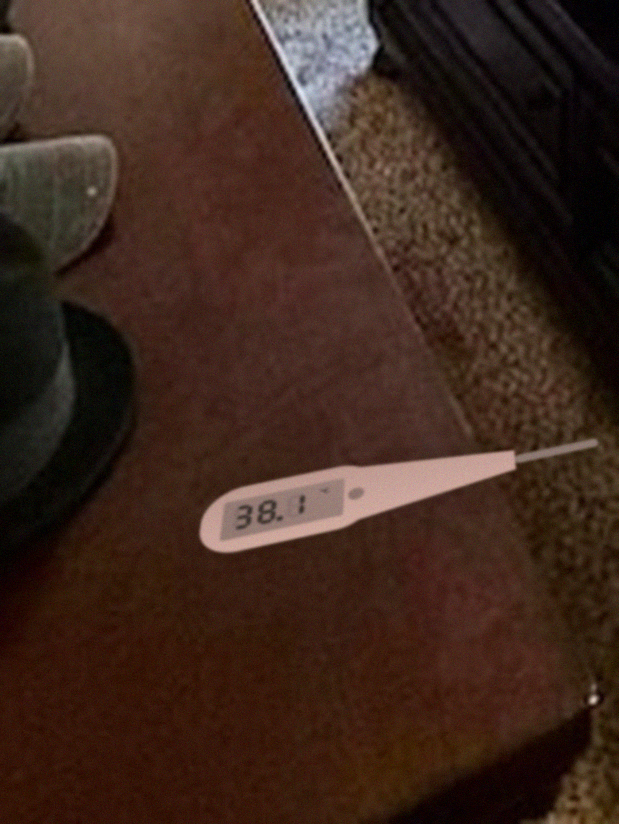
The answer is 38.1 °C
